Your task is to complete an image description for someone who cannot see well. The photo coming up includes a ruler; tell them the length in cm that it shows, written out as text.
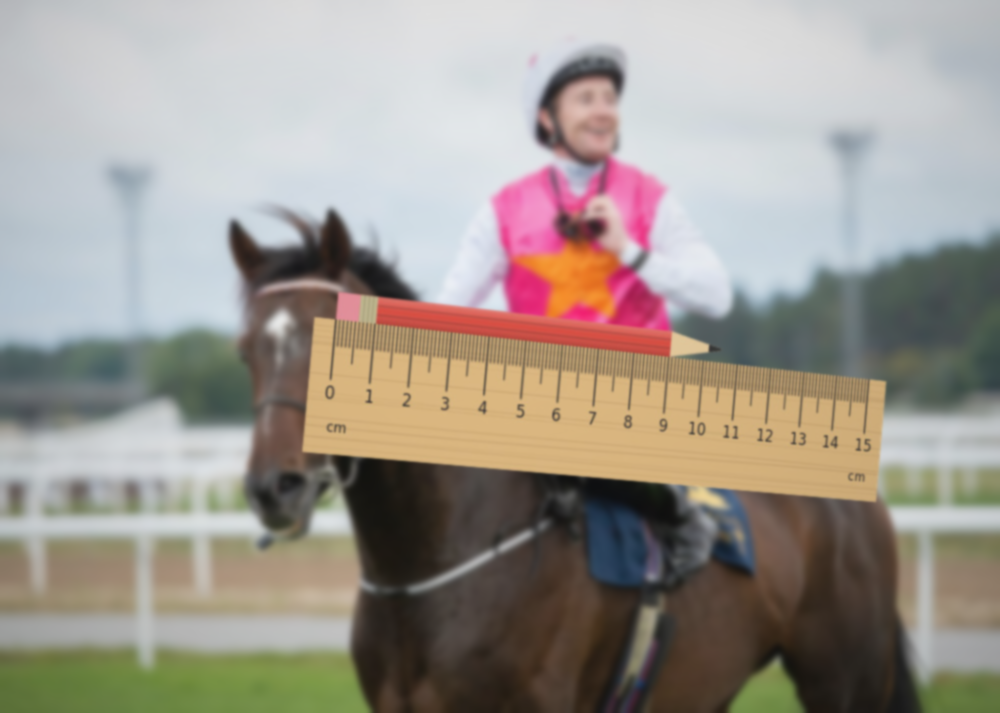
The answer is 10.5 cm
